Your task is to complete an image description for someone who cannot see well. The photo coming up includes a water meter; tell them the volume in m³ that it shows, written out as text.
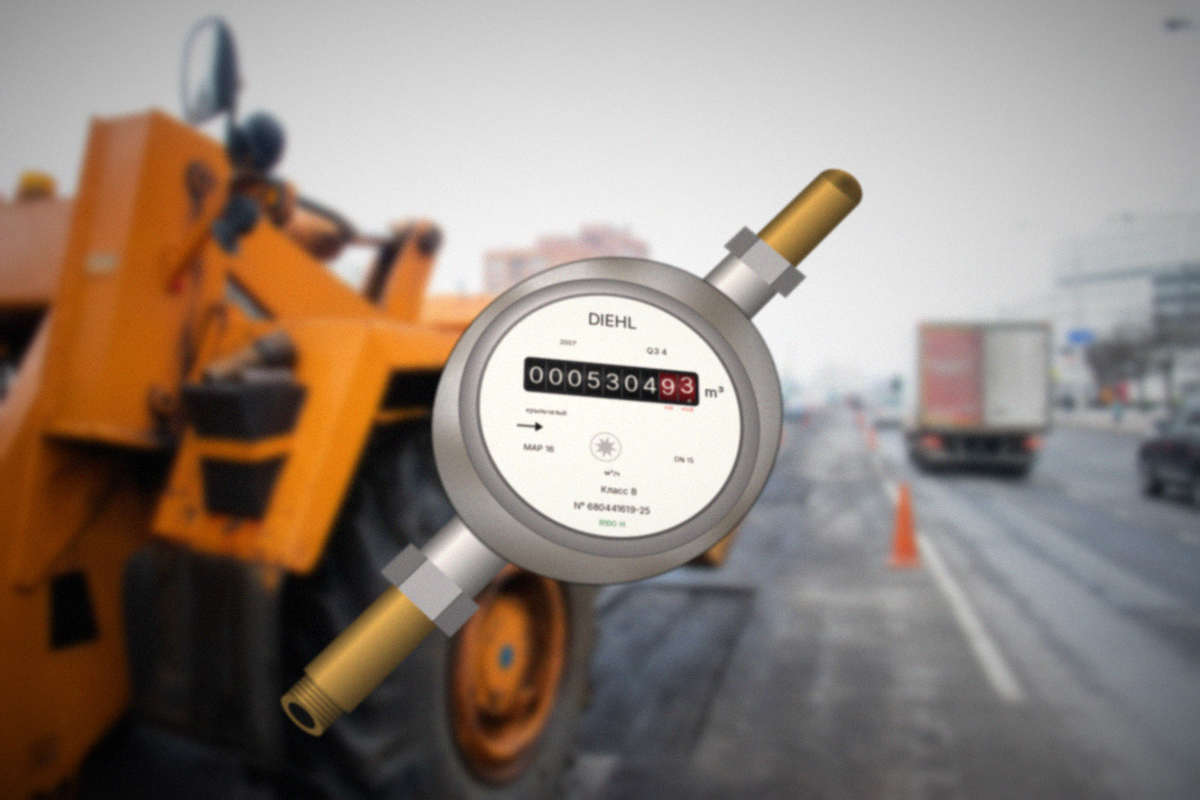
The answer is 5304.93 m³
